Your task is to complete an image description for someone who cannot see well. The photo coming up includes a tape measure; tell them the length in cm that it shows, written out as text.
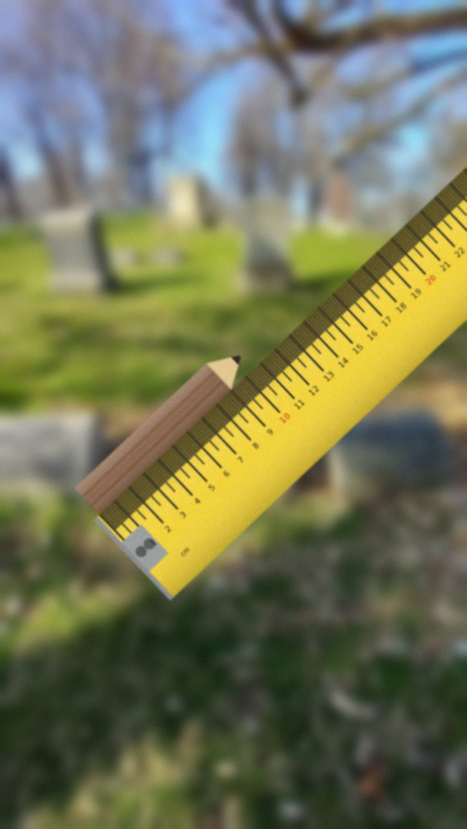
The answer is 10.5 cm
